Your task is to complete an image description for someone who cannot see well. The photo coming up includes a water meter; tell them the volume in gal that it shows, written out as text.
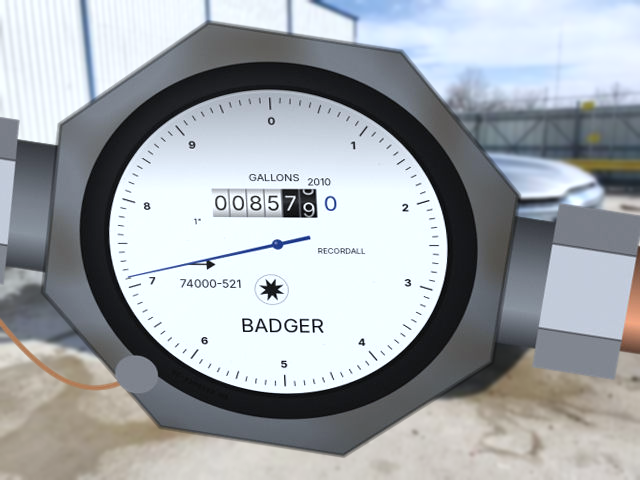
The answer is 85787.1 gal
